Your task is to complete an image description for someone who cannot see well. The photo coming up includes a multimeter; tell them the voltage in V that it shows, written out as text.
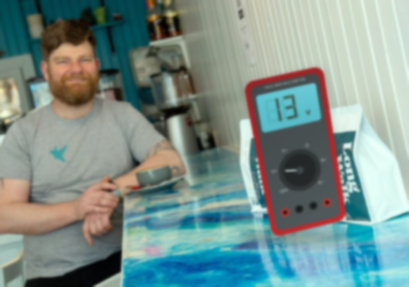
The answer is 13 V
